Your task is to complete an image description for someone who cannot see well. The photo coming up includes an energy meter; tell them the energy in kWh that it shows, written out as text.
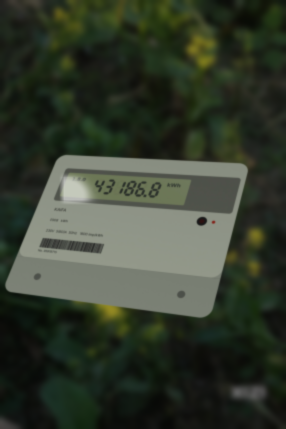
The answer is 43186.8 kWh
